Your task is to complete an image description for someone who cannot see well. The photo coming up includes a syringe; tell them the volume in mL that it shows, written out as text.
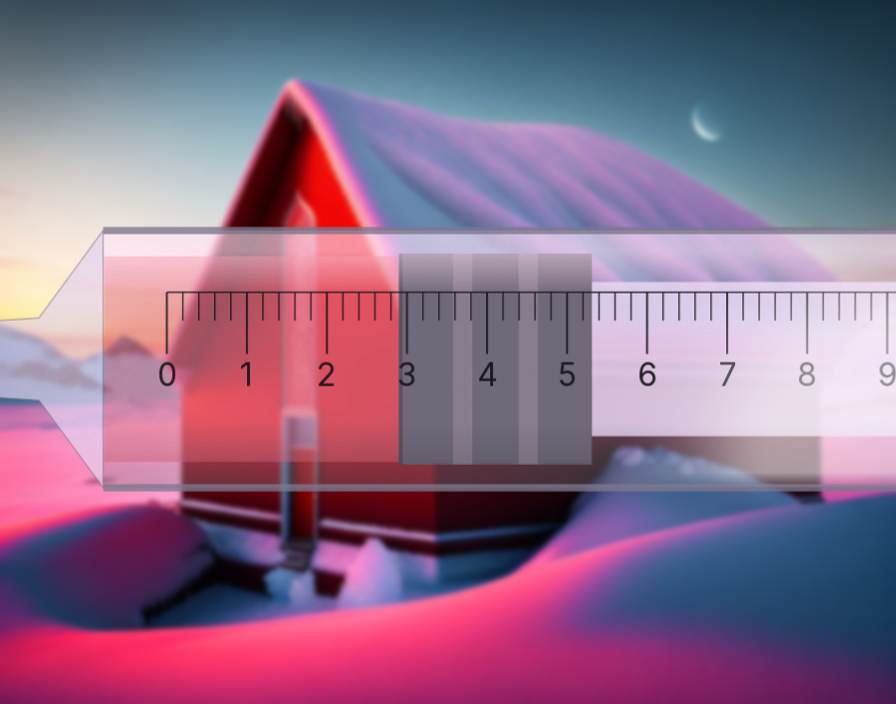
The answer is 2.9 mL
